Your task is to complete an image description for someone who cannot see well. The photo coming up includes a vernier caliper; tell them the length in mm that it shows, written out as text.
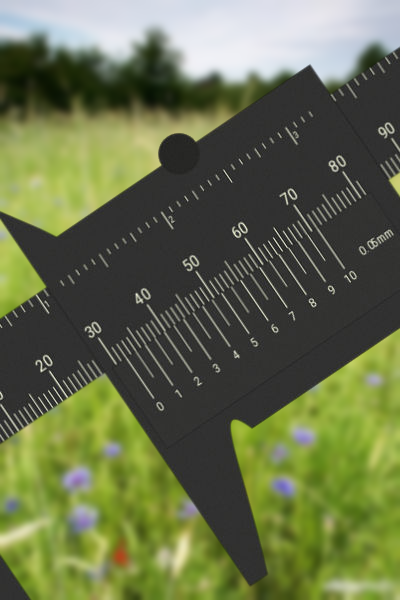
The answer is 32.0 mm
